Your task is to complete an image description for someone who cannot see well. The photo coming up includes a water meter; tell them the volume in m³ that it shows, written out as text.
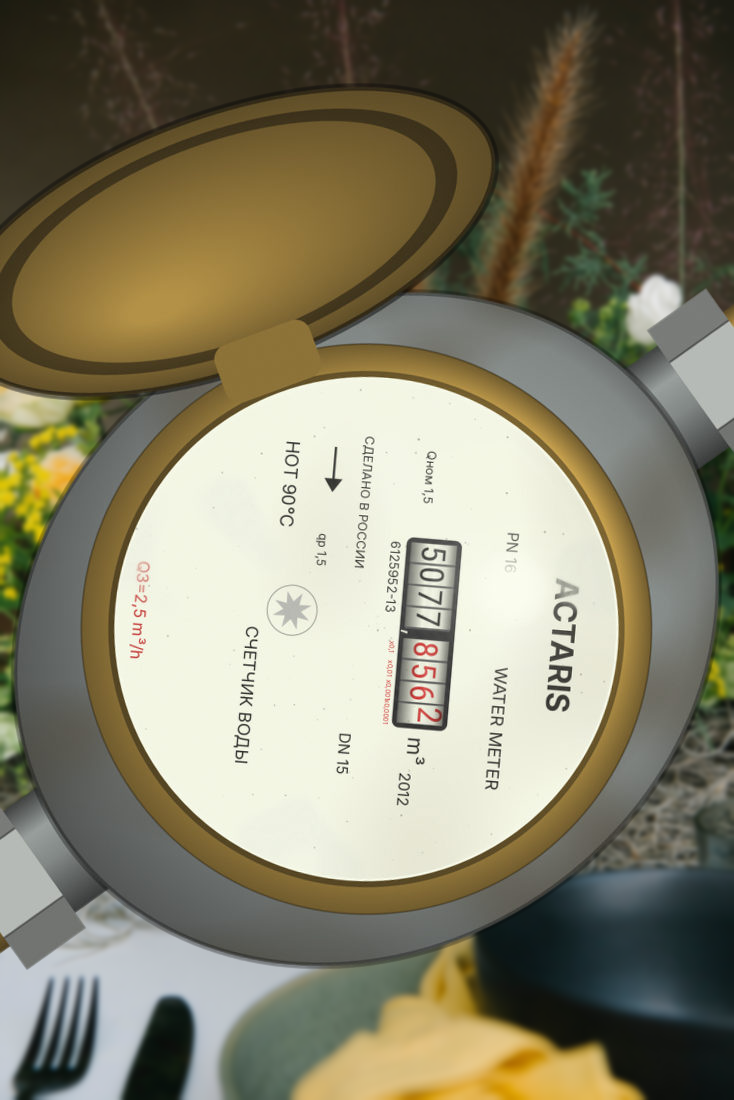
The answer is 5077.8562 m³
